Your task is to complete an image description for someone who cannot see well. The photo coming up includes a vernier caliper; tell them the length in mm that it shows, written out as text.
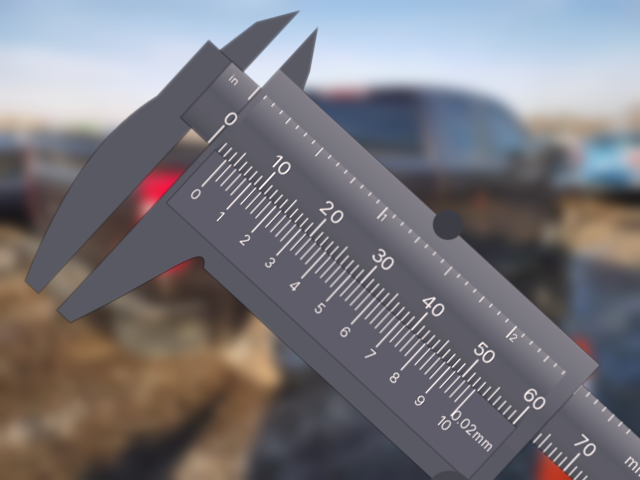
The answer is 3.6 mm
